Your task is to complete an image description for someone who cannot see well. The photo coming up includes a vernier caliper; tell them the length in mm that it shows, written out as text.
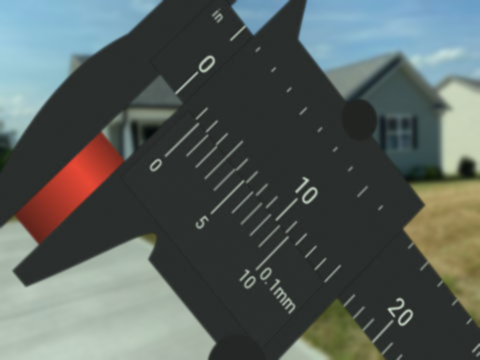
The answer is 2.3 mm
